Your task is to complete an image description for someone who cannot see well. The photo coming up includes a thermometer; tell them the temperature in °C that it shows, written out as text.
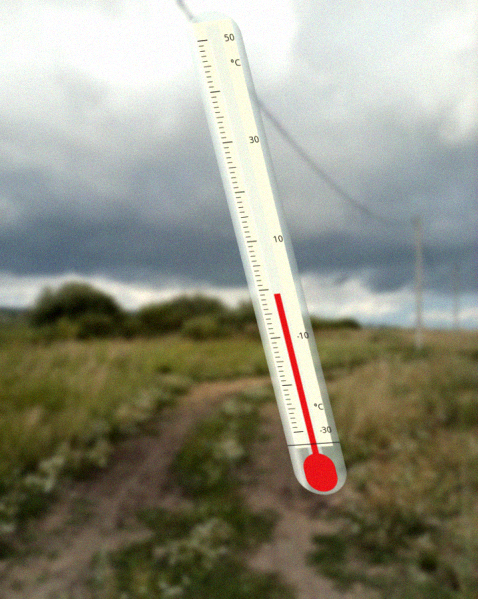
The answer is -1 °C
